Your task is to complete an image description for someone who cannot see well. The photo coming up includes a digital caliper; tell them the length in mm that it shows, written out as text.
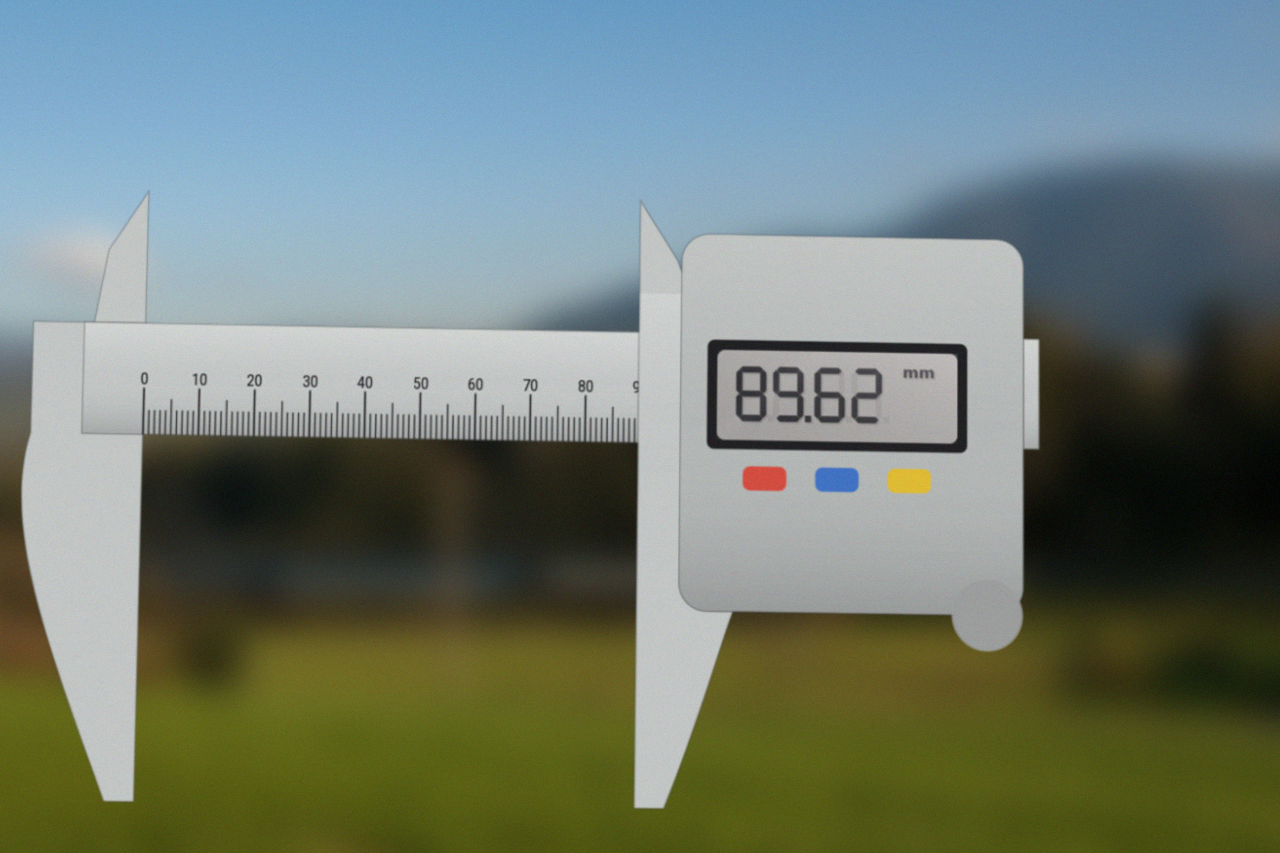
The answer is 89.62 mm
